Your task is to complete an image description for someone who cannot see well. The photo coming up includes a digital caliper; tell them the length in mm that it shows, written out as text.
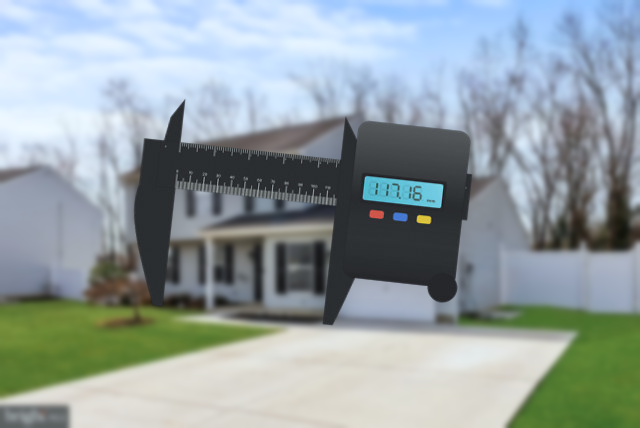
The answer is 117.16 mm
